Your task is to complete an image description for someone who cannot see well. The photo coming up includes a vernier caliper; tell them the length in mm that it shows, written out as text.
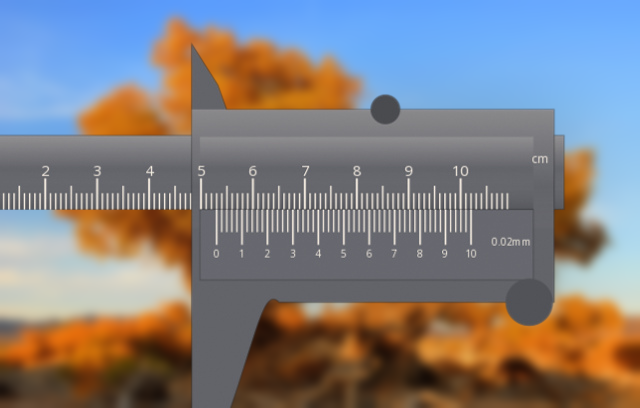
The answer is 53.0 mm
